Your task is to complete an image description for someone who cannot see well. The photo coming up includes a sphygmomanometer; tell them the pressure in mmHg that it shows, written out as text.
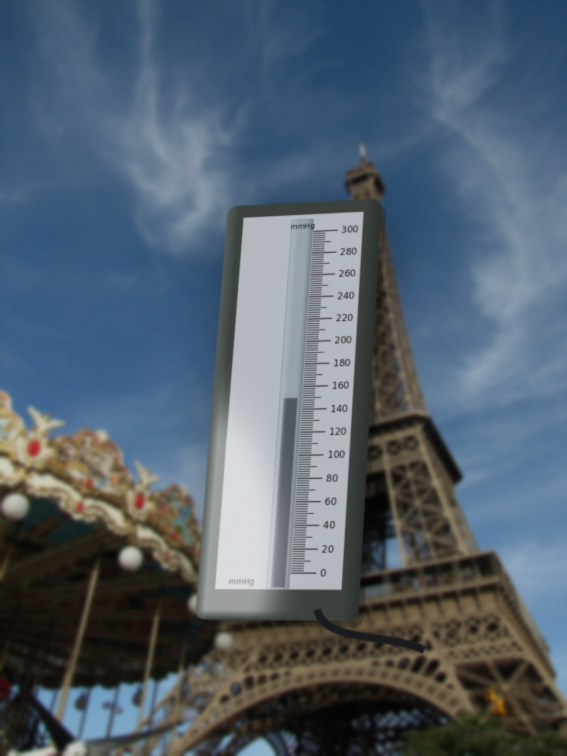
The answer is 150 mmHg
